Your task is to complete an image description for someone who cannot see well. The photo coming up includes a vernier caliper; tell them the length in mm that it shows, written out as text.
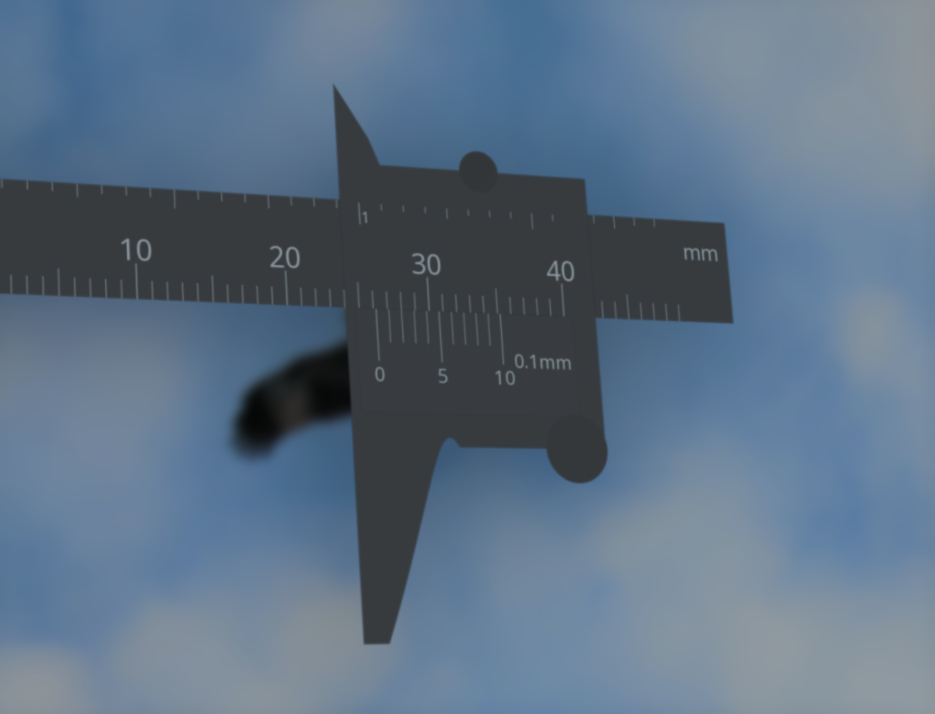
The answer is 26.2 mm
